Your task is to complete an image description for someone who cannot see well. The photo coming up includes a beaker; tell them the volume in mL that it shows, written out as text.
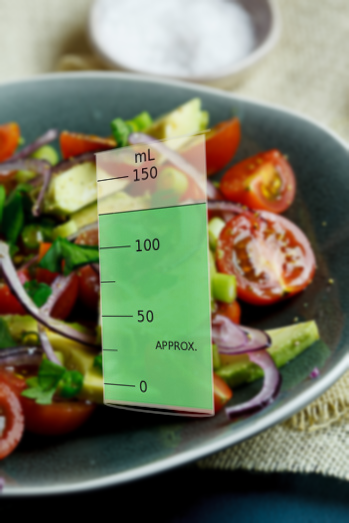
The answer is 125 mL
